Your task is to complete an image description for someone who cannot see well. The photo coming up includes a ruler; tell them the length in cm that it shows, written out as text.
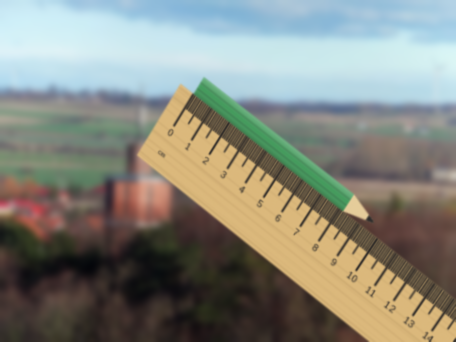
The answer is 9.5 cm
